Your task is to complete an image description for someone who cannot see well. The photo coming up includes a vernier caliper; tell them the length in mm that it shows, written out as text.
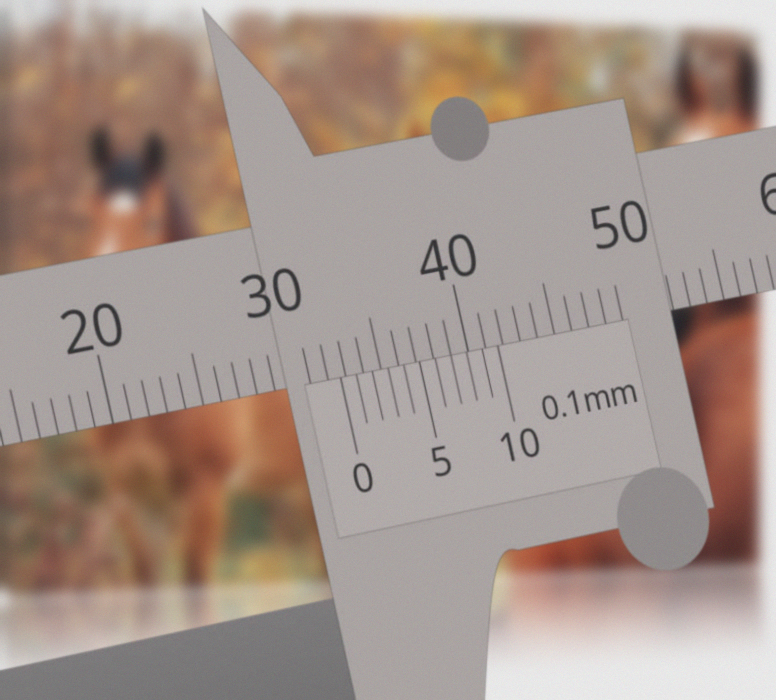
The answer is 32.7 mm
